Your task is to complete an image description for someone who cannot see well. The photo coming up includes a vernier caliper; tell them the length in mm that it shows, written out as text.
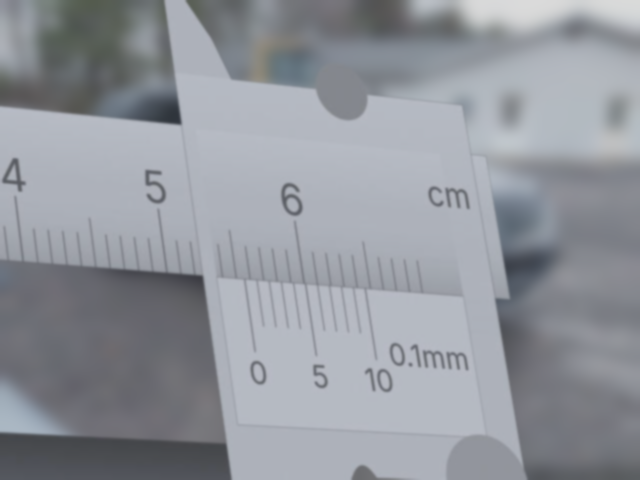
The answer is 55.6 mm
